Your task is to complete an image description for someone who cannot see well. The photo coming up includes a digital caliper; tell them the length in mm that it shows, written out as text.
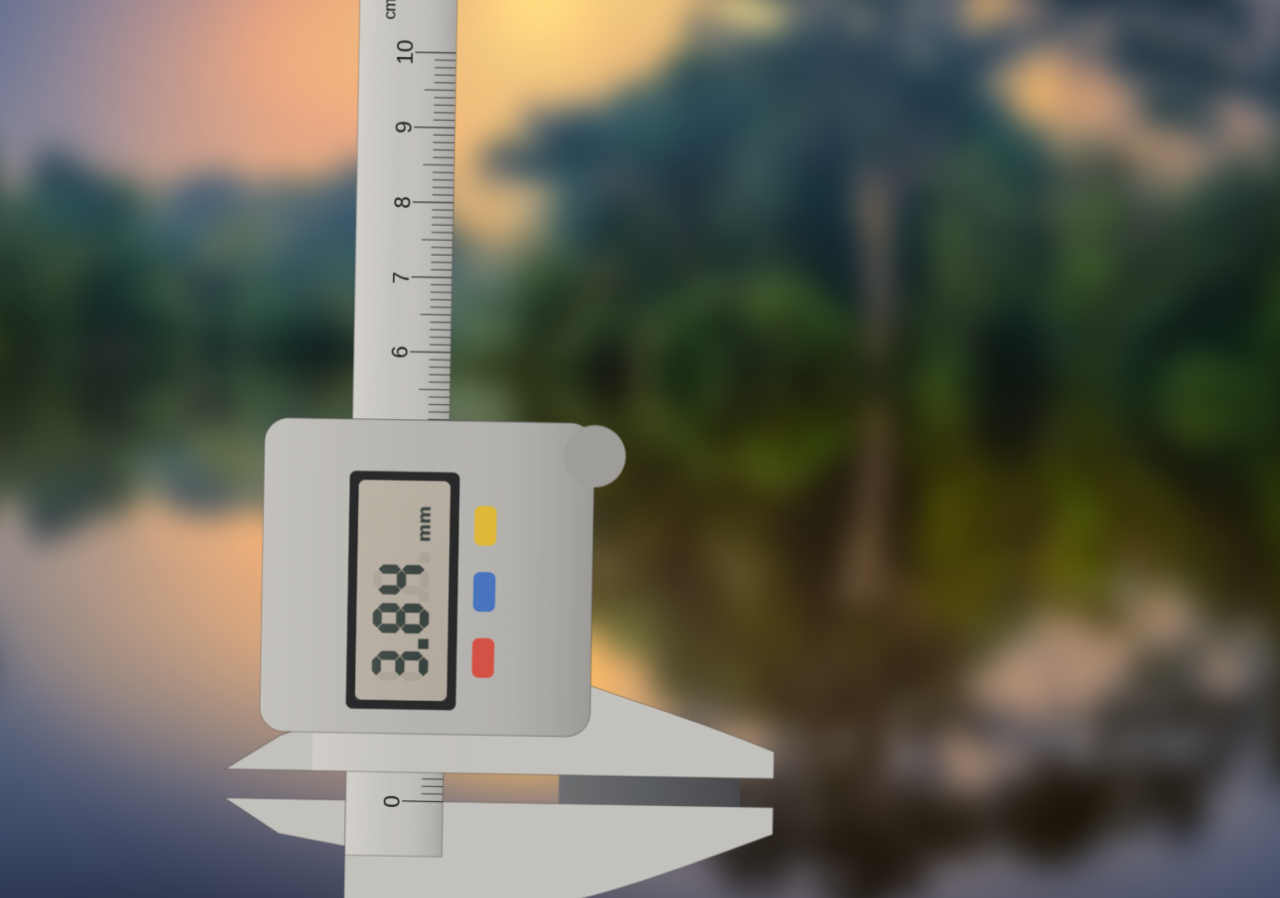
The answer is 3.84 mm
